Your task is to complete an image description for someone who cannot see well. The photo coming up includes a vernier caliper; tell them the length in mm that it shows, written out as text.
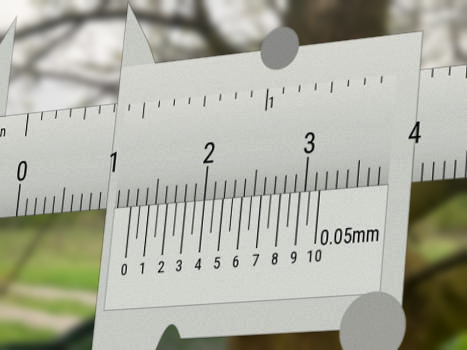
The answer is 12.4 mm
